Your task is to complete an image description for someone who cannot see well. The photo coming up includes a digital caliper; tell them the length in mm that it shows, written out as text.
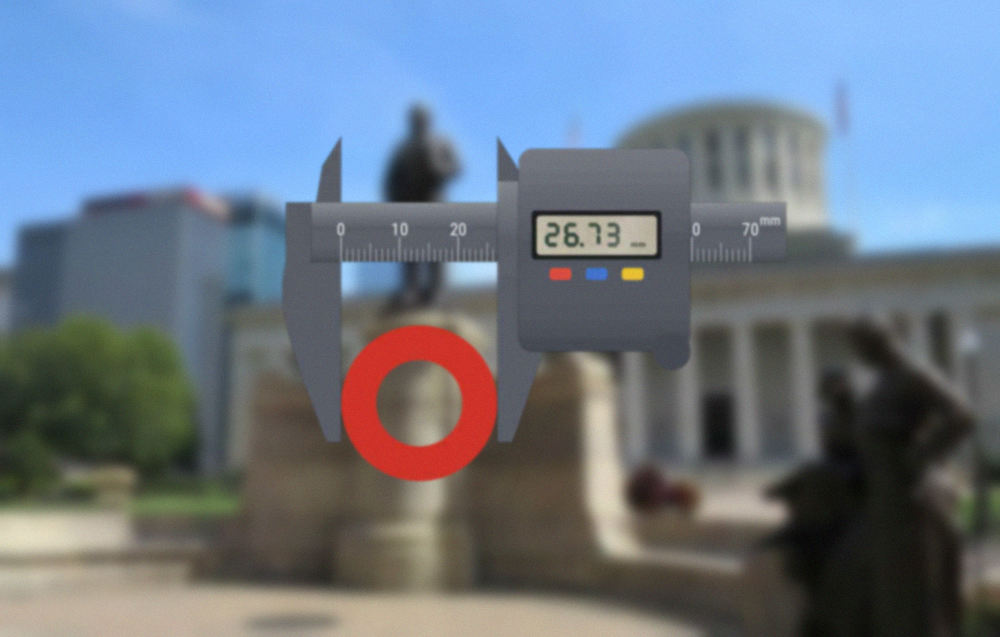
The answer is 26.73 mm
